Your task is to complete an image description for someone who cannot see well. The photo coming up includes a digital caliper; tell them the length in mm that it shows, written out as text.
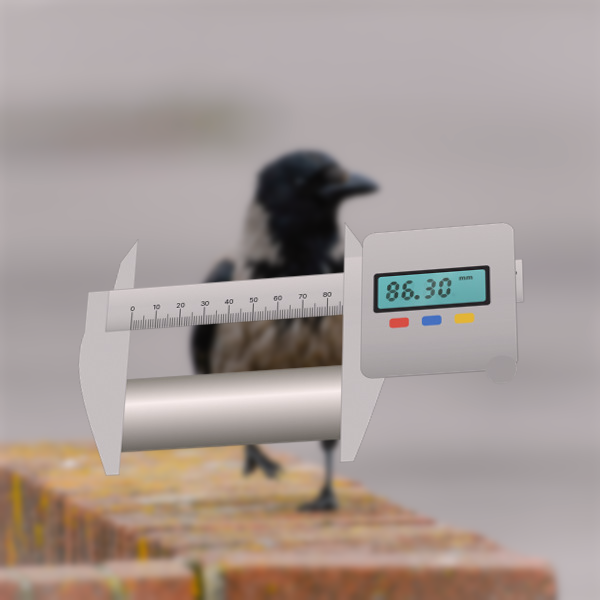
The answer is 86.30 mm
